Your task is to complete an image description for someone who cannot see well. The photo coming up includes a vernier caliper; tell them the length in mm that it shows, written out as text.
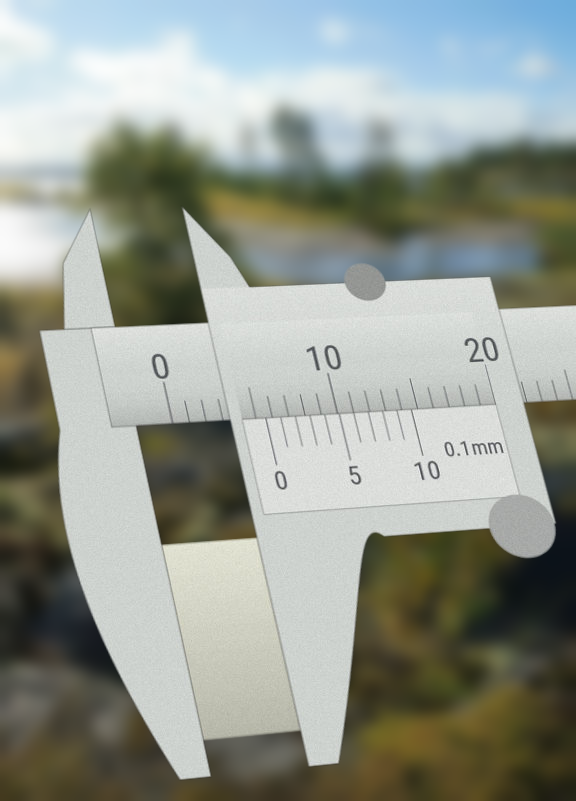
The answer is 5.6 mm
